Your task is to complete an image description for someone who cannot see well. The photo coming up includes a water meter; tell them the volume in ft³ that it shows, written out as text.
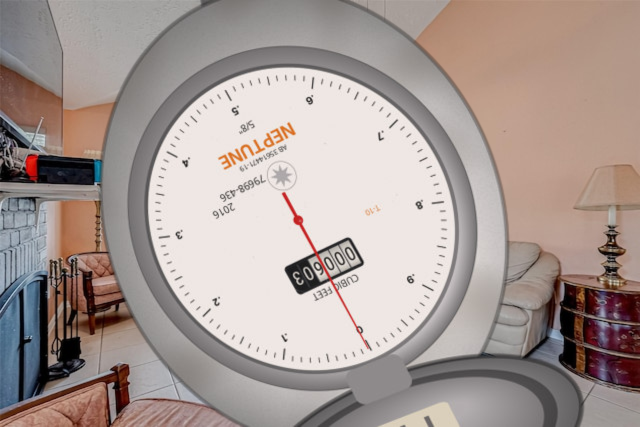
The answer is 603.00 ft³
